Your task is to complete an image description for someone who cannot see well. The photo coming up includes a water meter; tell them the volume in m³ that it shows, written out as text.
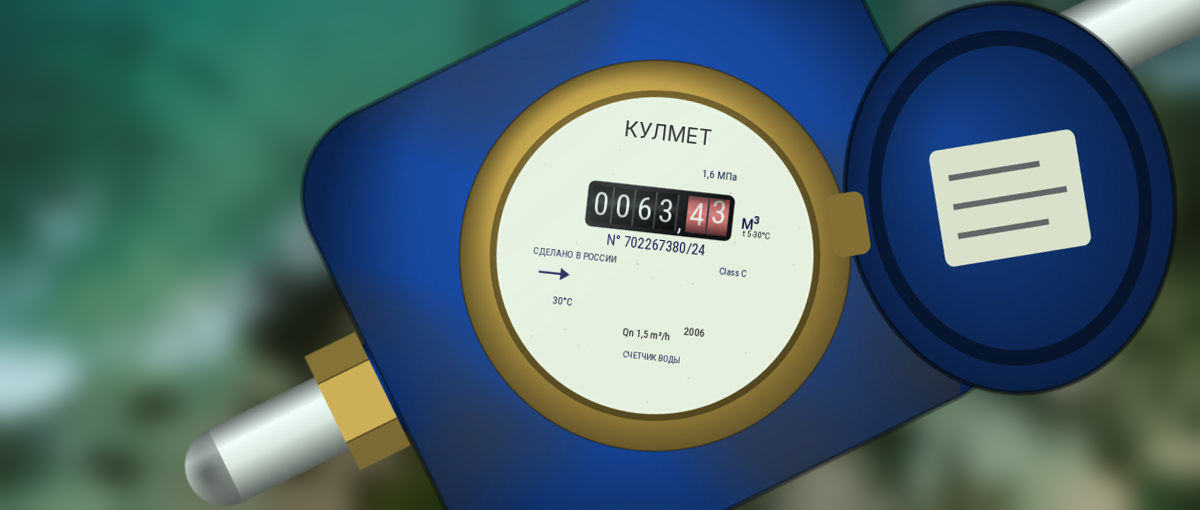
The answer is 63.43 m³
